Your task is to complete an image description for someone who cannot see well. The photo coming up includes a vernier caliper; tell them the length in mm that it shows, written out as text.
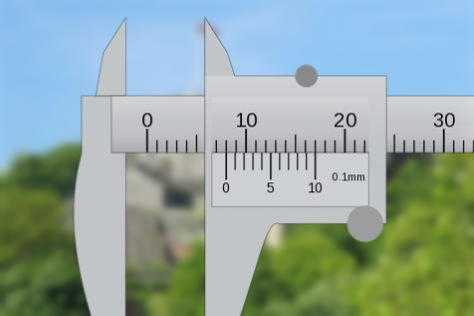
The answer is 8.0 mm
